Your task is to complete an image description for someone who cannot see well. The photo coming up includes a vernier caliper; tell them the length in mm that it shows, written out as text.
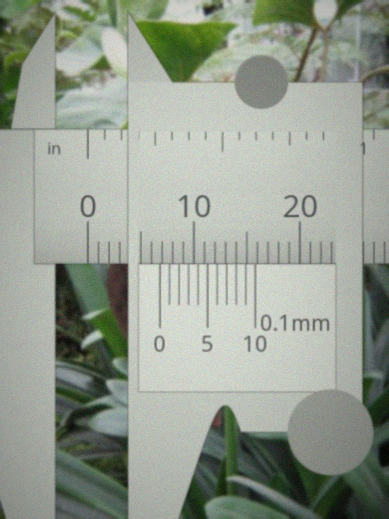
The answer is 6.8 mm
